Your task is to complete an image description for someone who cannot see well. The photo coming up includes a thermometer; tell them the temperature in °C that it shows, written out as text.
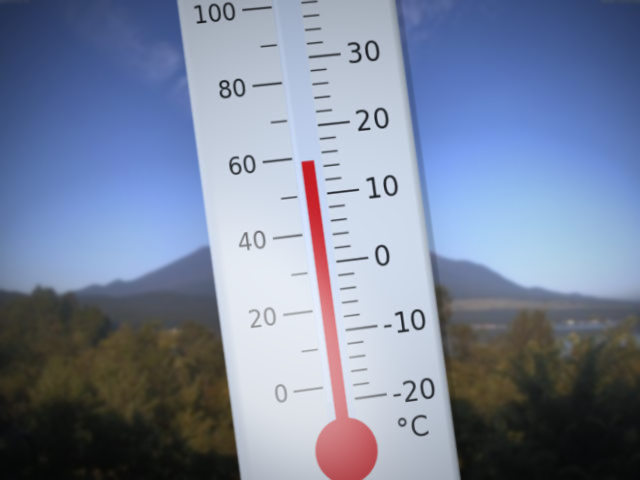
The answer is 15 °C
